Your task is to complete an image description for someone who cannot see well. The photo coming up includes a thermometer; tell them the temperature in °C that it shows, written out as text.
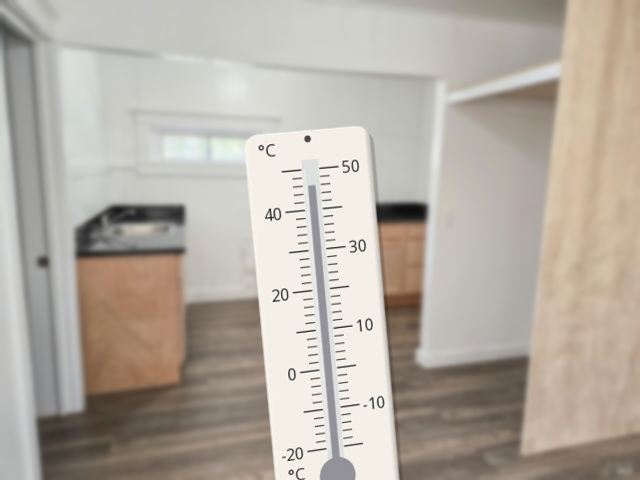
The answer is 46 °C
